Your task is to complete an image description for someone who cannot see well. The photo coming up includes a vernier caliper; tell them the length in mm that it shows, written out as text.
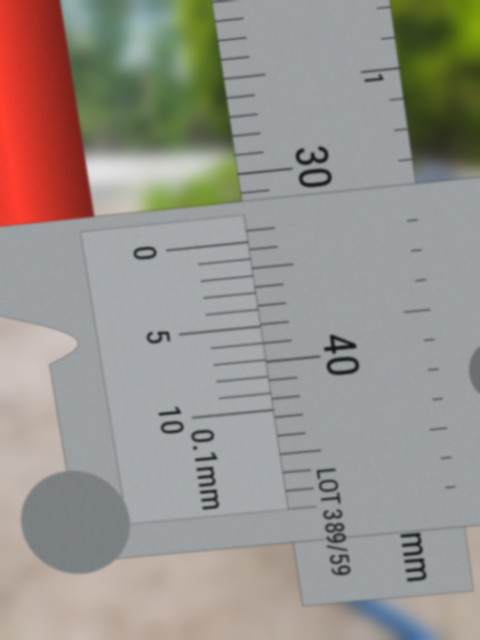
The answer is 33.6 mm
